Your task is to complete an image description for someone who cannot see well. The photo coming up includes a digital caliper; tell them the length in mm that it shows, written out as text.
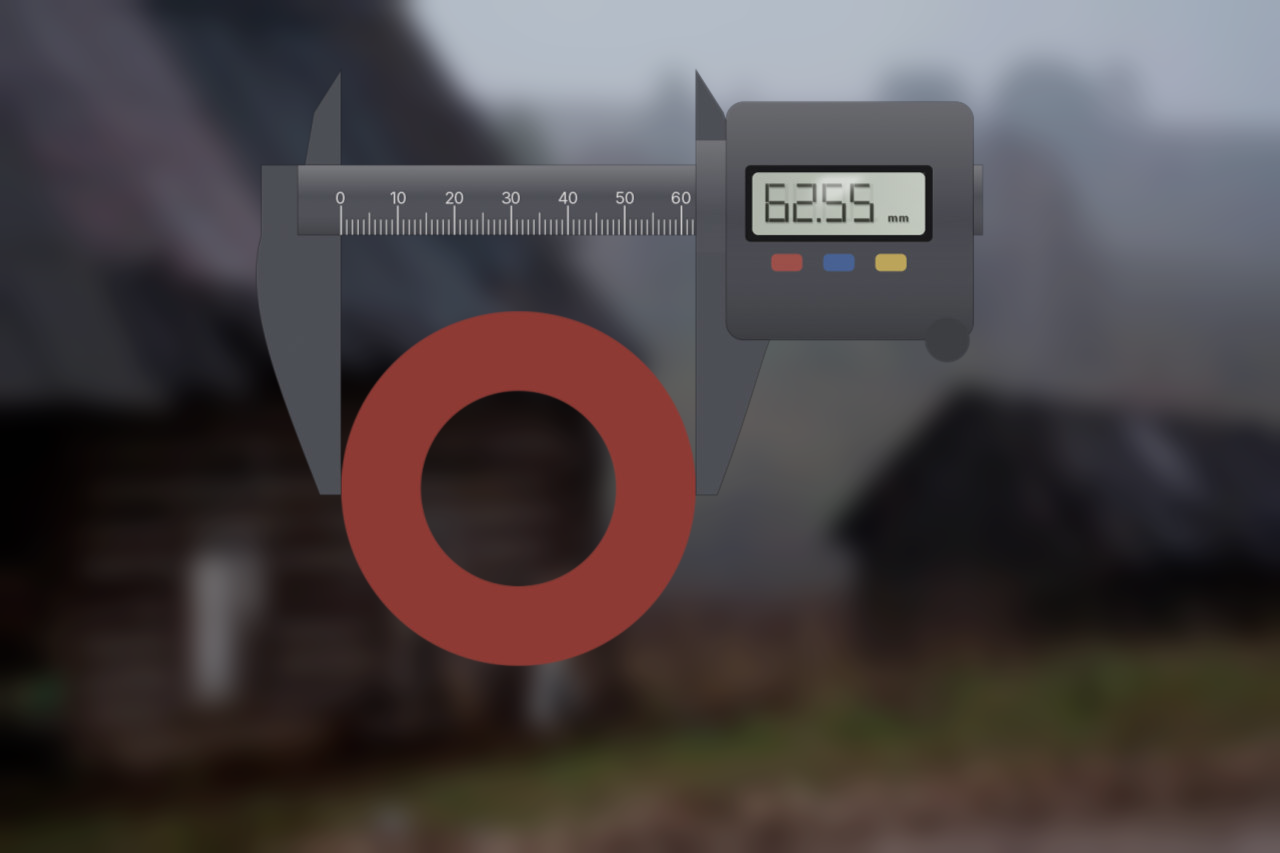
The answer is 62.55 mm
